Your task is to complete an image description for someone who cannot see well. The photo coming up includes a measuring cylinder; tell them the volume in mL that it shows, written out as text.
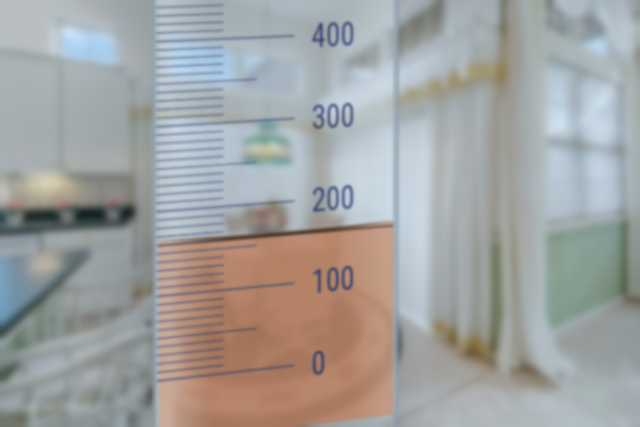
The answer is 160 mL
